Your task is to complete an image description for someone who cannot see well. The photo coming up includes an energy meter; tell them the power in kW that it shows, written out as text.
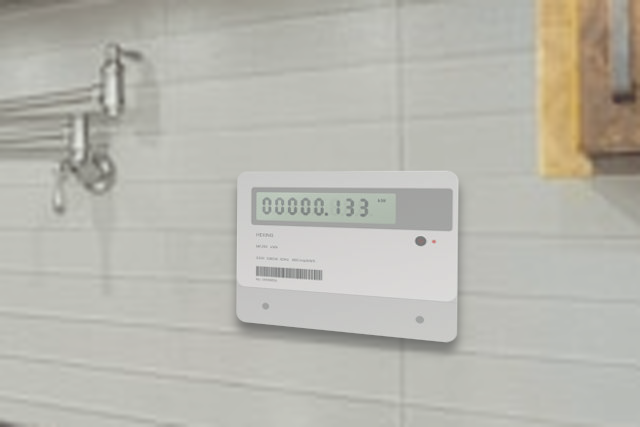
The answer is 0.133 kW
